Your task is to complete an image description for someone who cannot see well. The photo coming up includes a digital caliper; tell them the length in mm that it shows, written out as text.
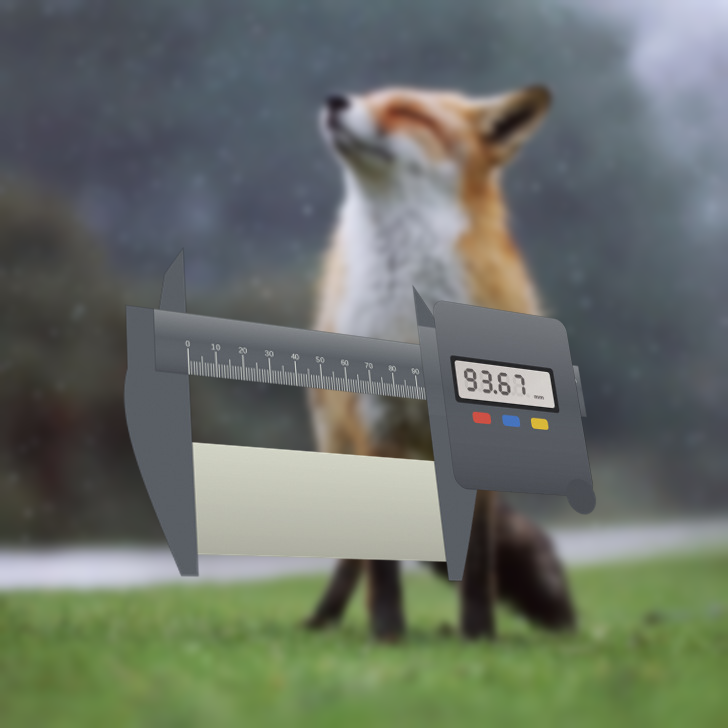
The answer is 93.67 mm
